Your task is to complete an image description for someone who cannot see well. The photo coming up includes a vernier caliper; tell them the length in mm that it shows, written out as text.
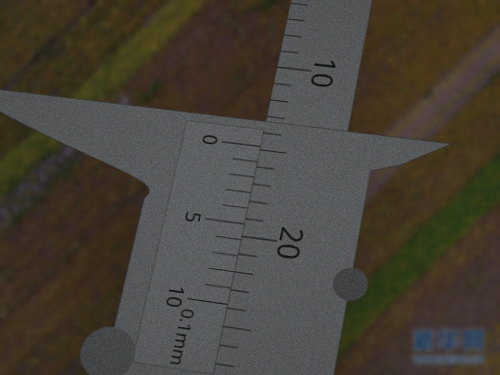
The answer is 14.8 mm
